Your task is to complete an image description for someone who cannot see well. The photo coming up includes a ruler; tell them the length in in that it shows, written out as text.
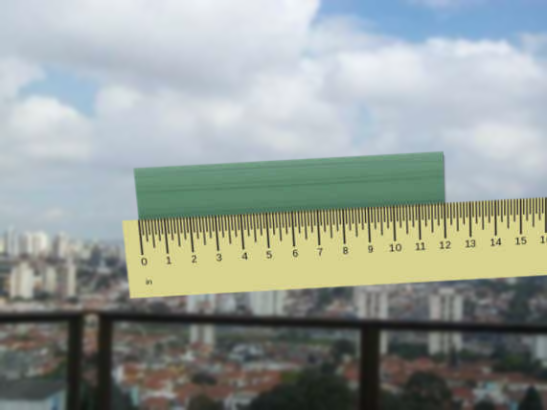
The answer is 12 in
